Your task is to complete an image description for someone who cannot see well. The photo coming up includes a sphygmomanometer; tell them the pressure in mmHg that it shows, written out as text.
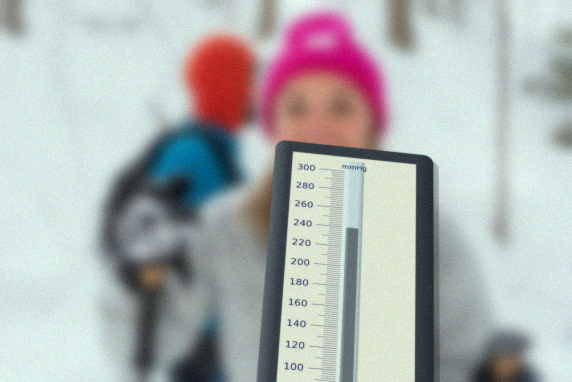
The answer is 240 mmHg
